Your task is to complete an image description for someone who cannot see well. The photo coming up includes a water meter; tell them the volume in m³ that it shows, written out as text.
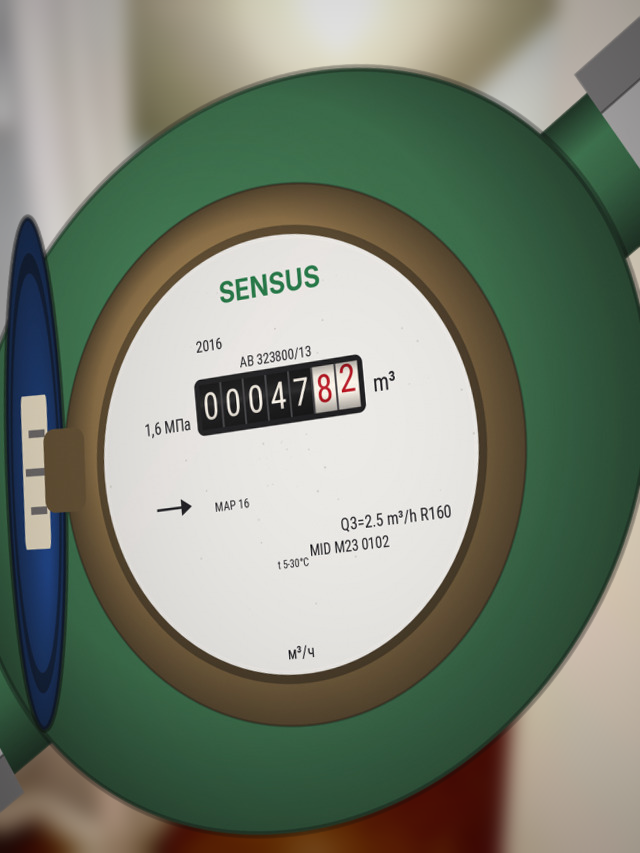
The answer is 47.82 m³
